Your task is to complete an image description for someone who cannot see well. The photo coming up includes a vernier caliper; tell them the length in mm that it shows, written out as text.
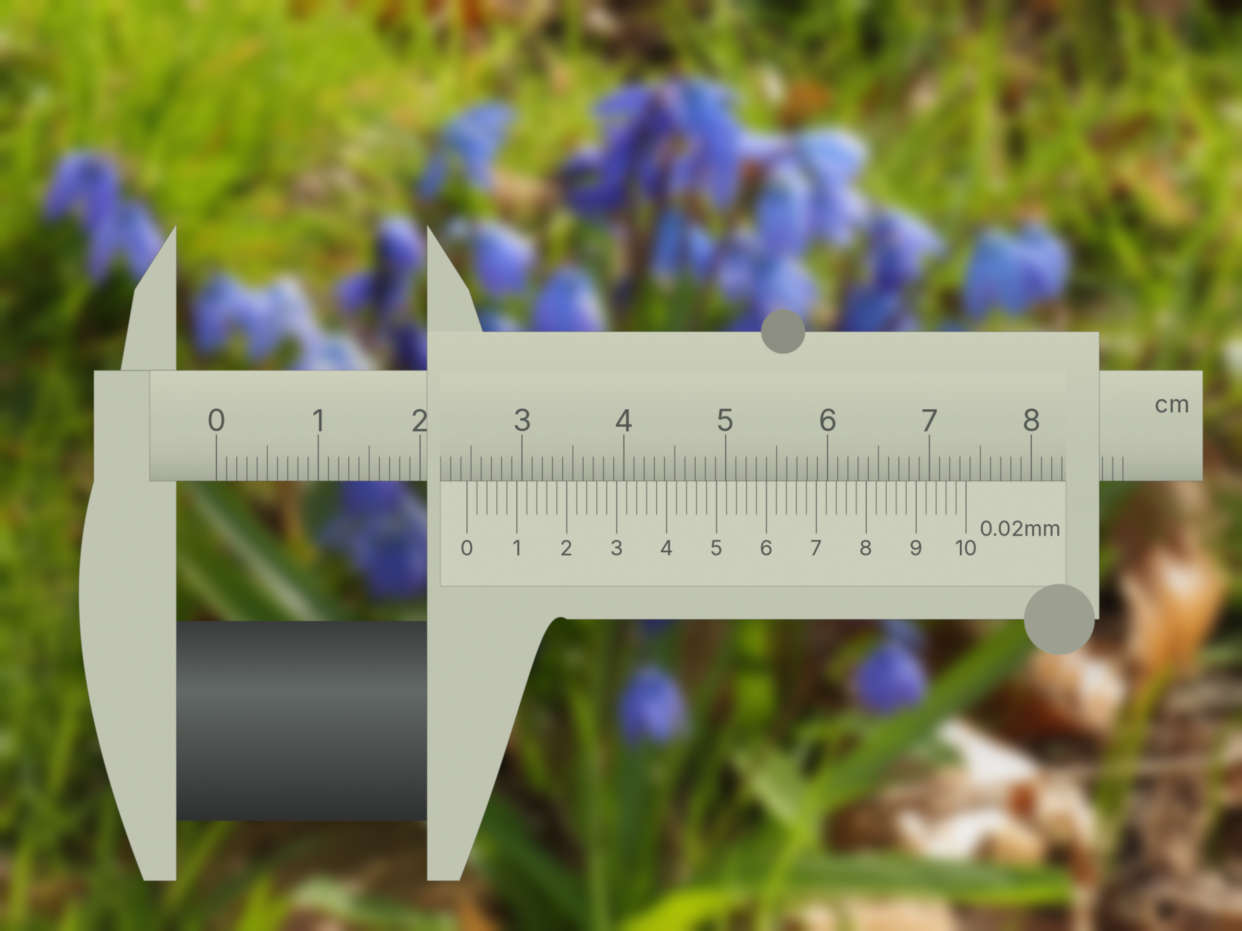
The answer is 24.6 mm
